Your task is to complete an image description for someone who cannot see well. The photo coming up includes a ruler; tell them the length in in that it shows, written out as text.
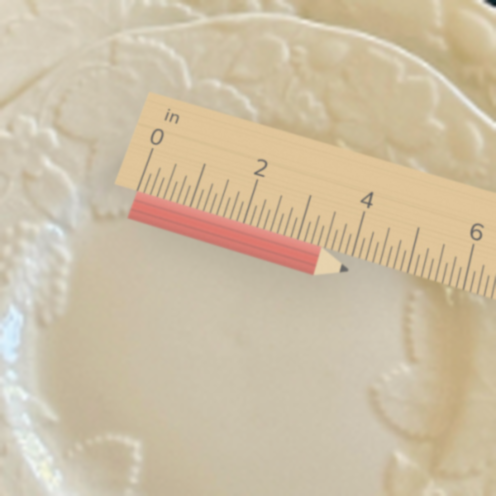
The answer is 4 in
